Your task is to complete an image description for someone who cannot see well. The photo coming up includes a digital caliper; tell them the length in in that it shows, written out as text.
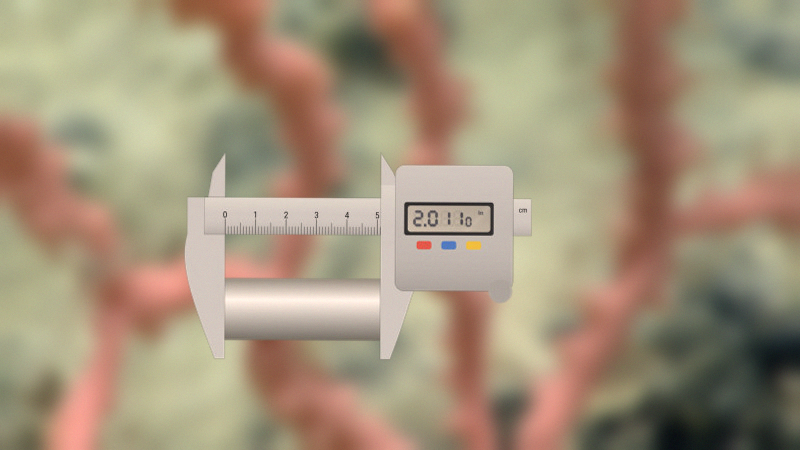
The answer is 2.0110 in
